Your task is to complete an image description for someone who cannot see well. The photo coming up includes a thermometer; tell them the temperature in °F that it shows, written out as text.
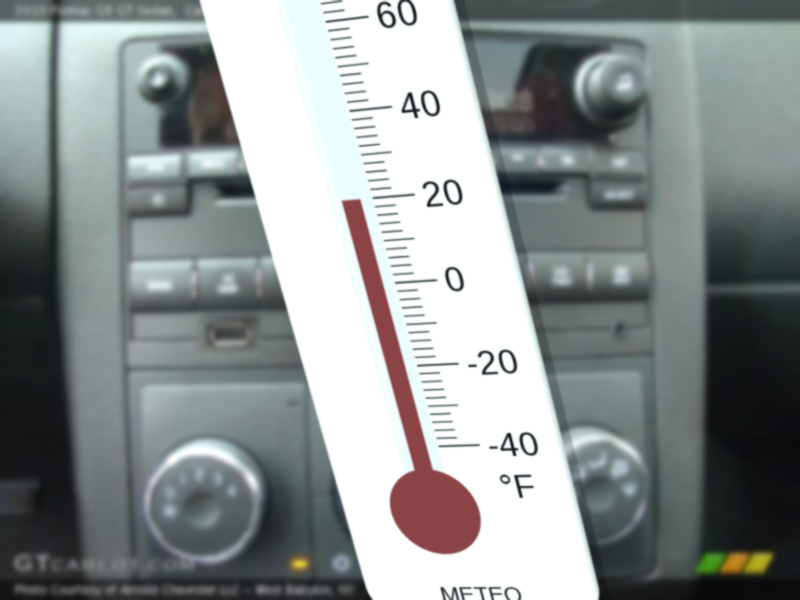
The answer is 20 °F
